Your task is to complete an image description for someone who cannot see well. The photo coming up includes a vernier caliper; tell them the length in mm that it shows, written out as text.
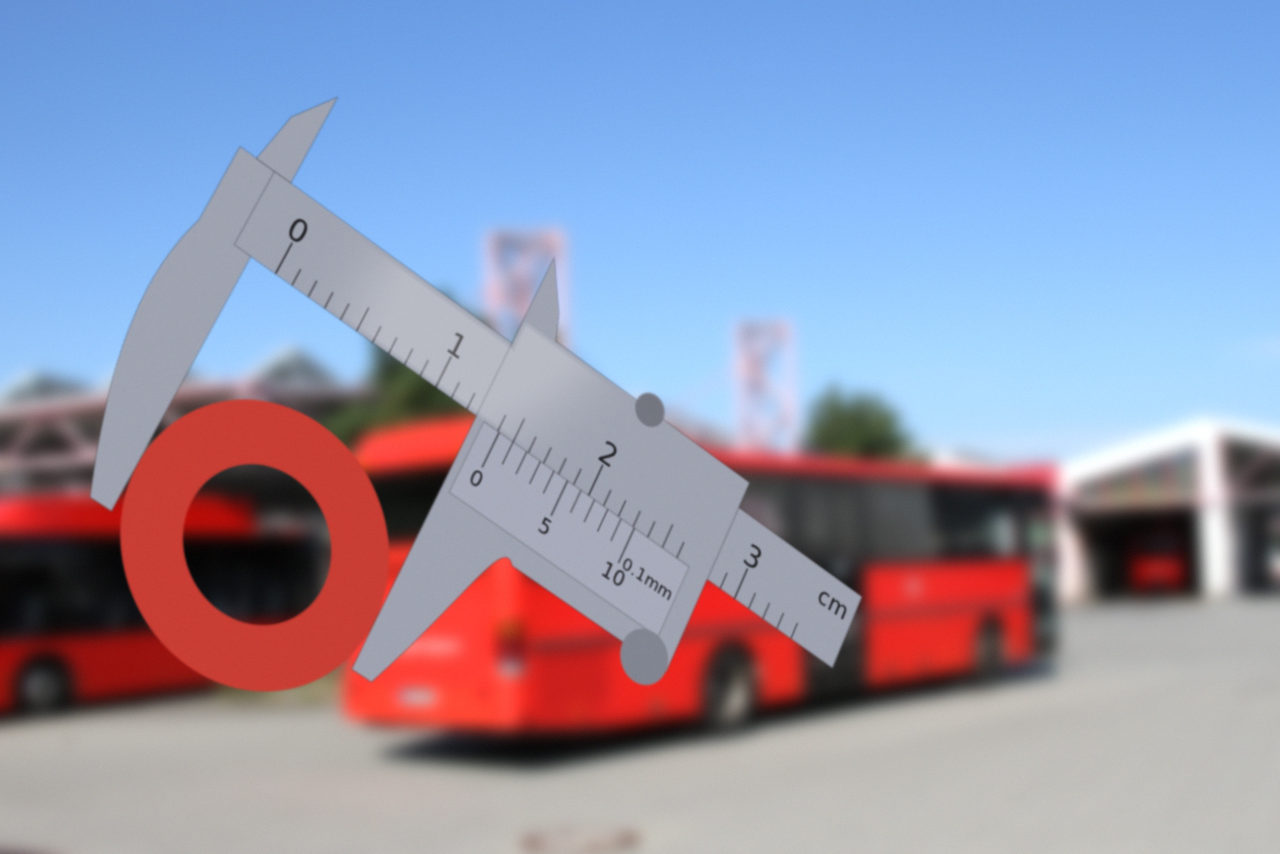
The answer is 14.1 mm
